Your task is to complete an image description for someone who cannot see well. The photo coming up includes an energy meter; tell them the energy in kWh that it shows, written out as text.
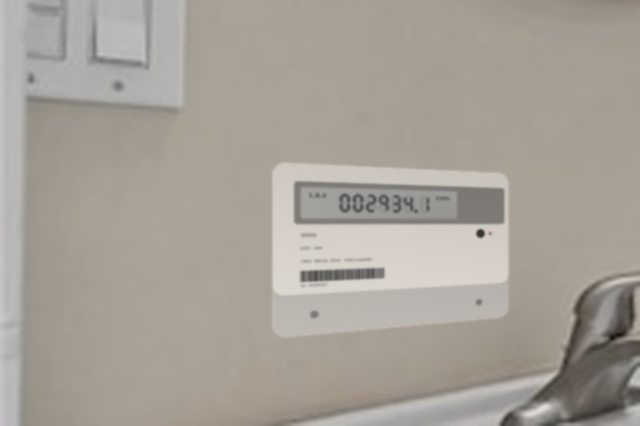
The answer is 2934.1 kWh
